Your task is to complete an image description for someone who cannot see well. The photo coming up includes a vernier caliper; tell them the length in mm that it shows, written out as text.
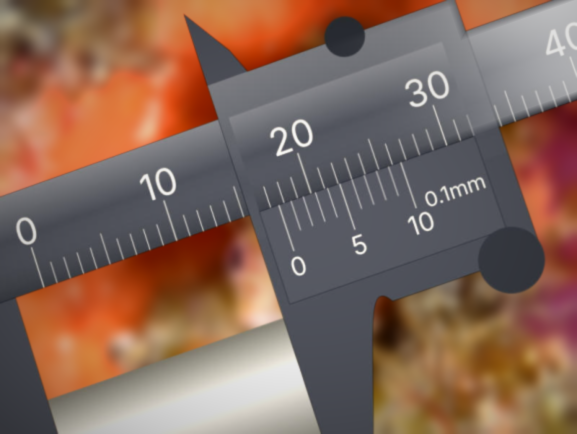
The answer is 17.6 mm
